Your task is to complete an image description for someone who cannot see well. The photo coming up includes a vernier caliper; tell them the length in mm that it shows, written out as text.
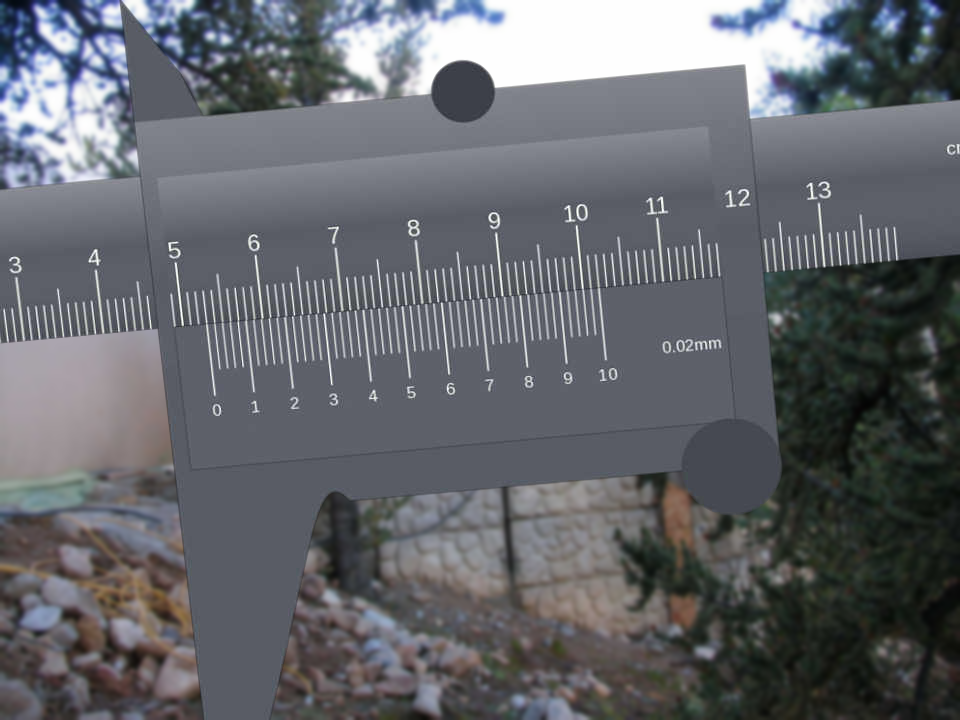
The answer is 53.0 mm
